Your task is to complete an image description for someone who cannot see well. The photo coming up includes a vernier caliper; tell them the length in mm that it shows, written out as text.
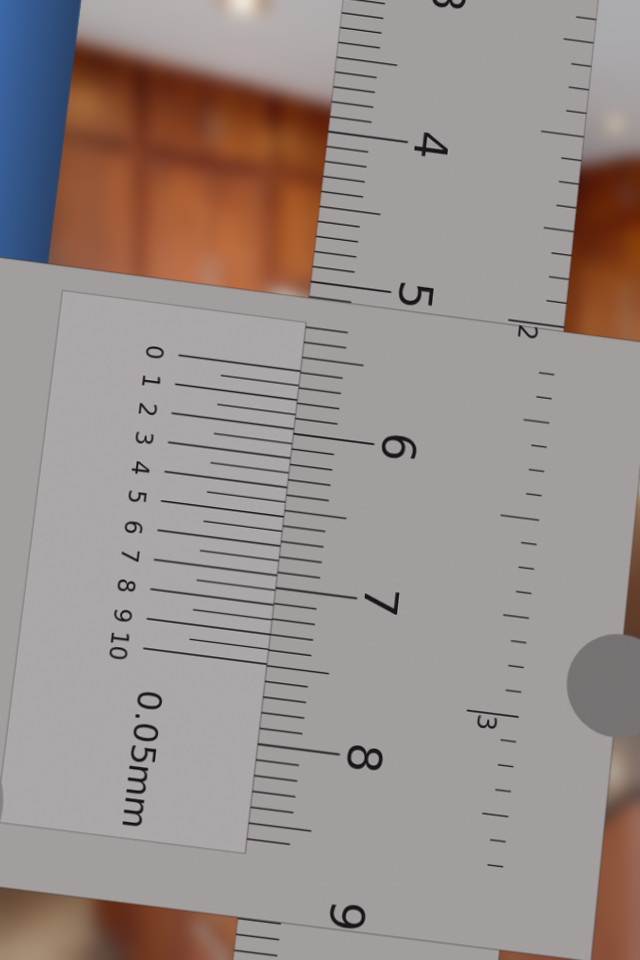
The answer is 55.9 mm
